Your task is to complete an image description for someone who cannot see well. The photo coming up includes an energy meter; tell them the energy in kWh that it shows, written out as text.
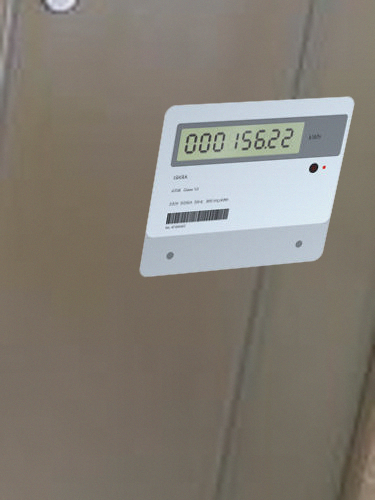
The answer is 156.22 kWh
